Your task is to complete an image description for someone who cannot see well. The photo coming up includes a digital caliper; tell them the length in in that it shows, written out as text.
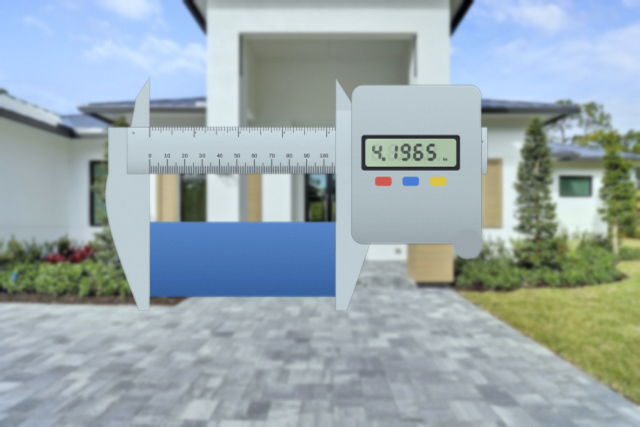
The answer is 4.1965 in
